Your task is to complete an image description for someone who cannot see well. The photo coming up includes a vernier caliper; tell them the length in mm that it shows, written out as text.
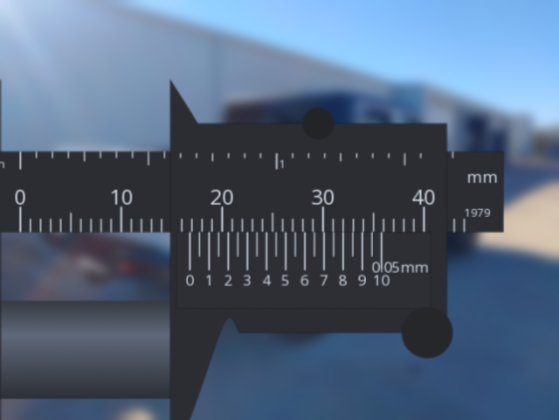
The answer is 16.8 mm
